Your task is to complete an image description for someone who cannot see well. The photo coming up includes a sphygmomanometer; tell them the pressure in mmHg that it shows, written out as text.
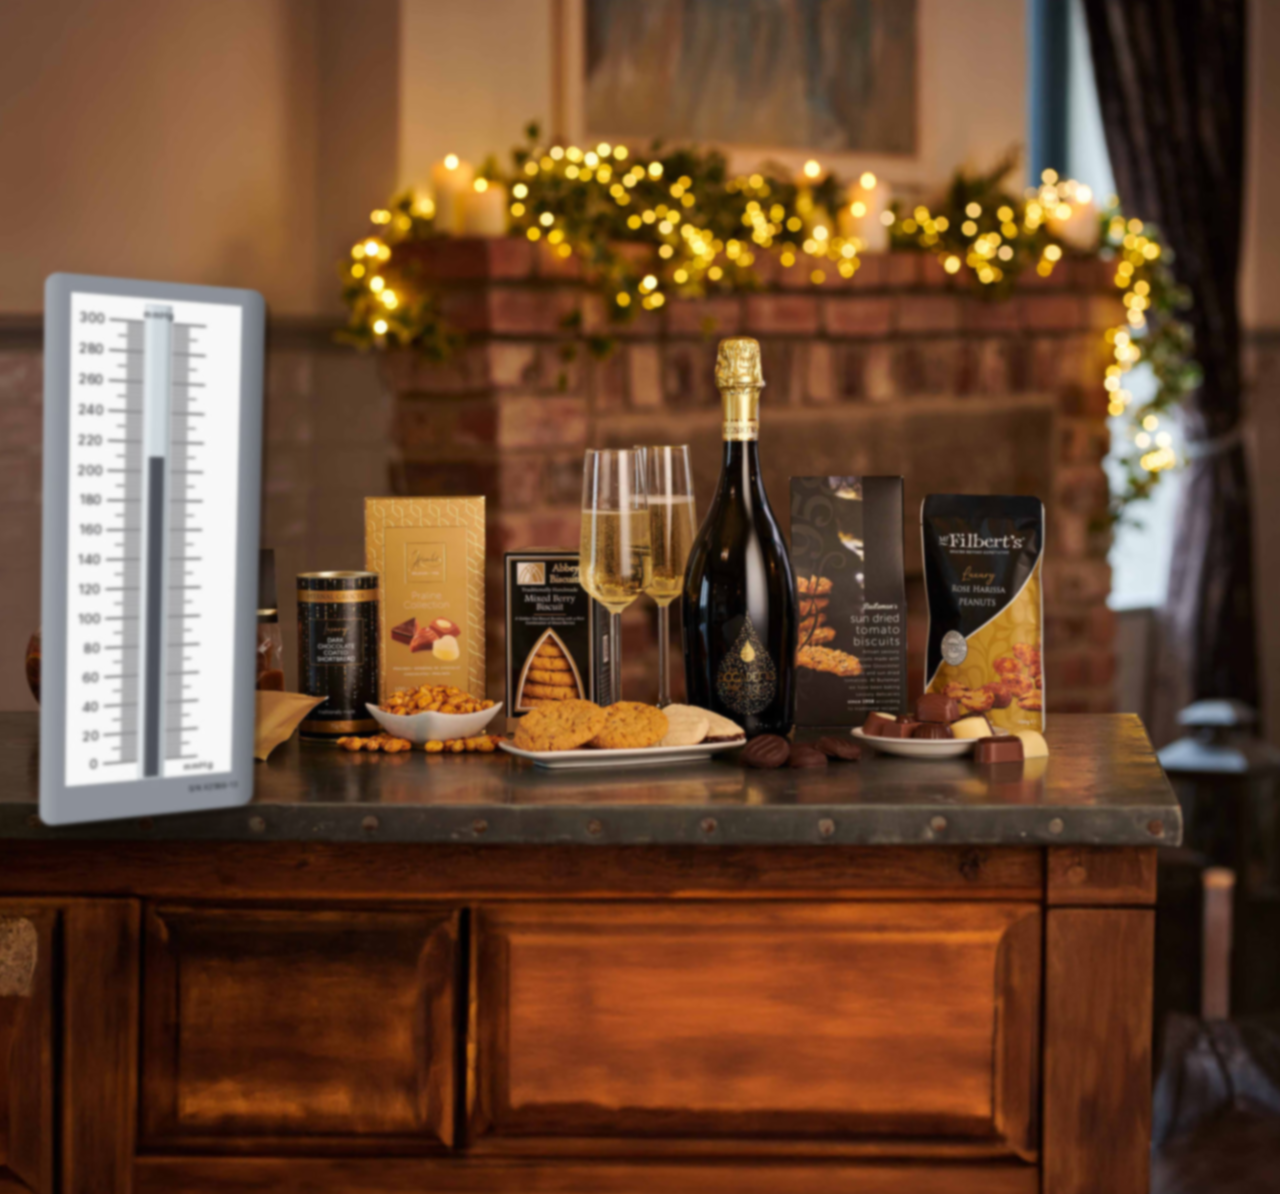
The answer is 210 mmHg
